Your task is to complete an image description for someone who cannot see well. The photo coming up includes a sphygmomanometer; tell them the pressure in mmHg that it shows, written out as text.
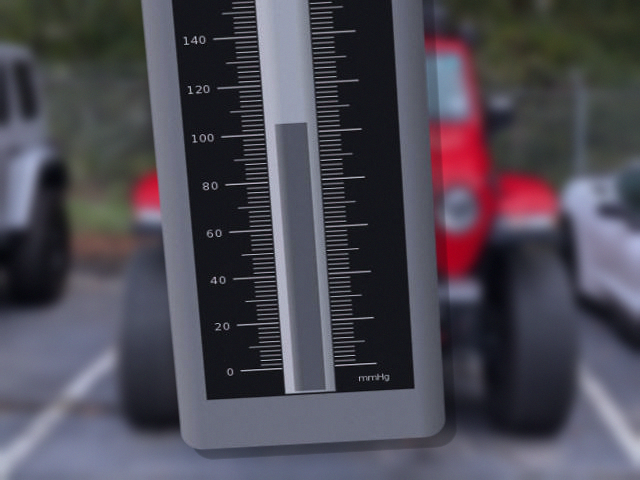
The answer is 104 mmHg
